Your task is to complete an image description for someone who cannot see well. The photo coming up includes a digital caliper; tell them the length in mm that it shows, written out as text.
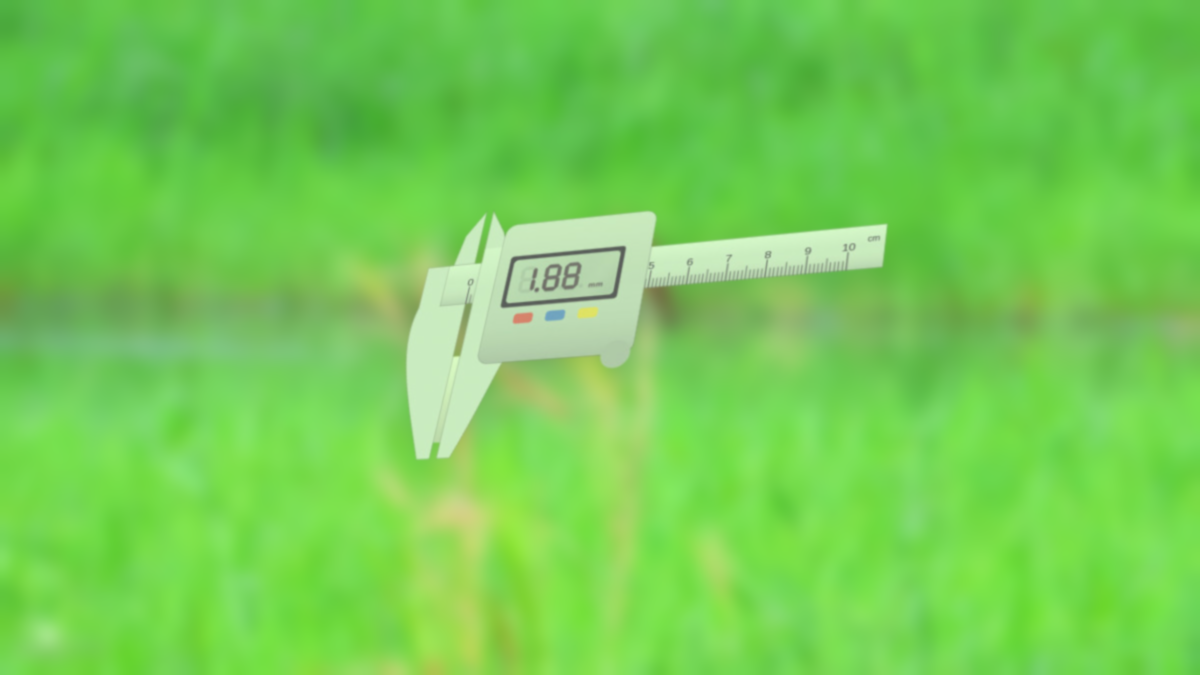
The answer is 1.88 mm
